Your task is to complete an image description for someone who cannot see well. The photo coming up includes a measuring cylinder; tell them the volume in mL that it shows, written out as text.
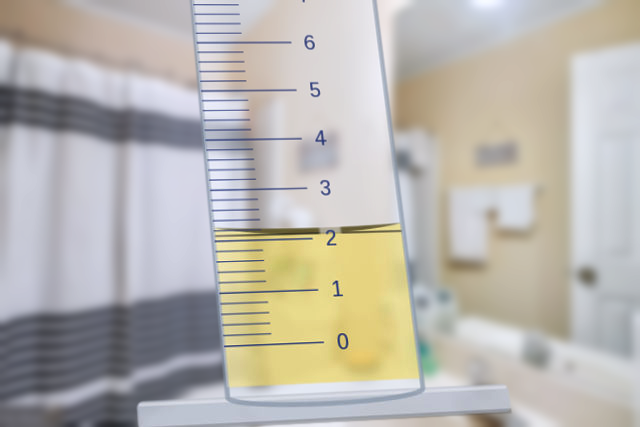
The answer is 2.1 mL
